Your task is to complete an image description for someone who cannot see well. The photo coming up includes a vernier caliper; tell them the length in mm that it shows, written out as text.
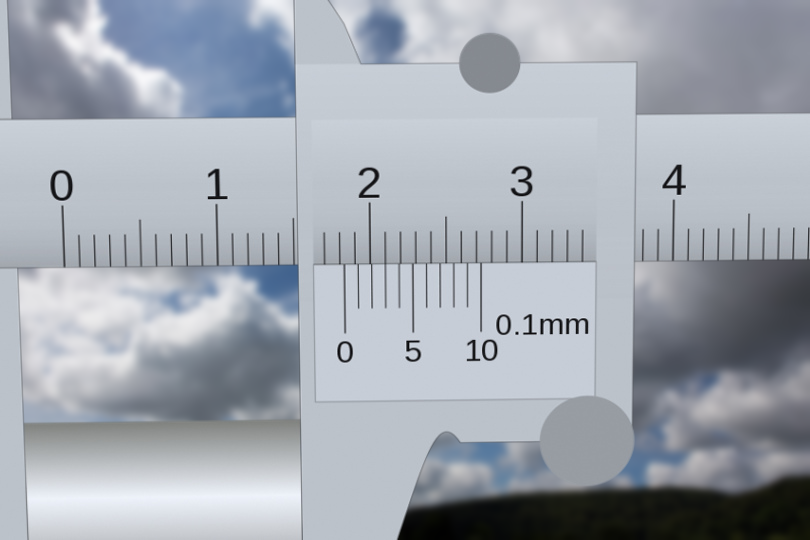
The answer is 18.3 mm
